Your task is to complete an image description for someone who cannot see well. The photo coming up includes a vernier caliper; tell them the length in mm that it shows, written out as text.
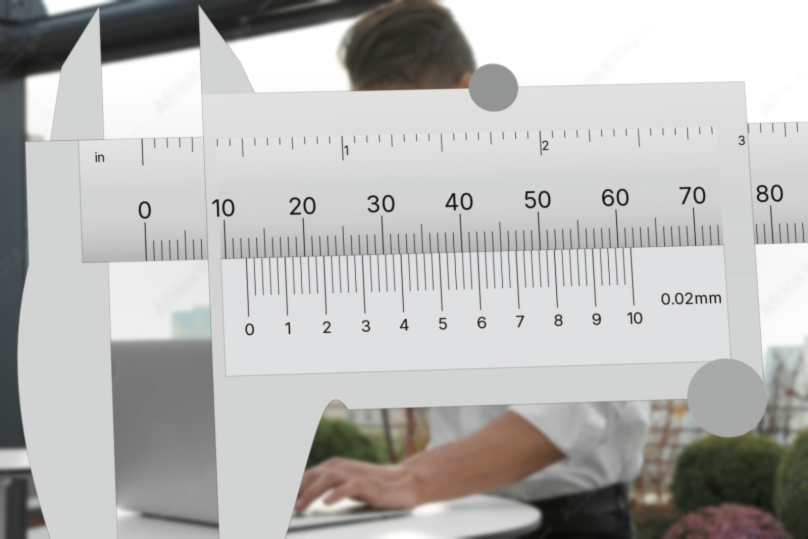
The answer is 12.6 mm
